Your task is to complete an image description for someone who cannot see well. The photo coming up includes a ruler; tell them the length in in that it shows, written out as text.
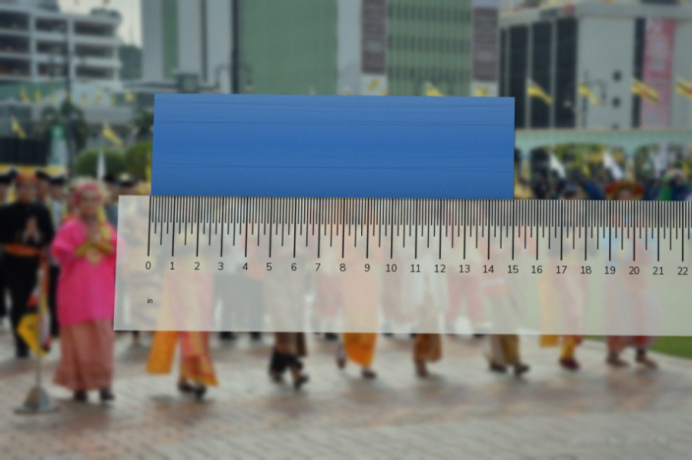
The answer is 15 in
